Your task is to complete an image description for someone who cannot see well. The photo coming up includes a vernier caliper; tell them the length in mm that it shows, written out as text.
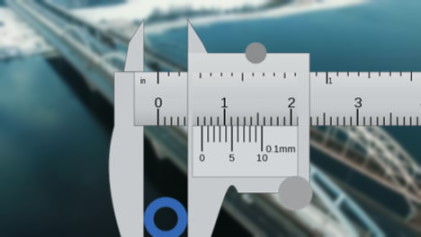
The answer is 6.6 mm
